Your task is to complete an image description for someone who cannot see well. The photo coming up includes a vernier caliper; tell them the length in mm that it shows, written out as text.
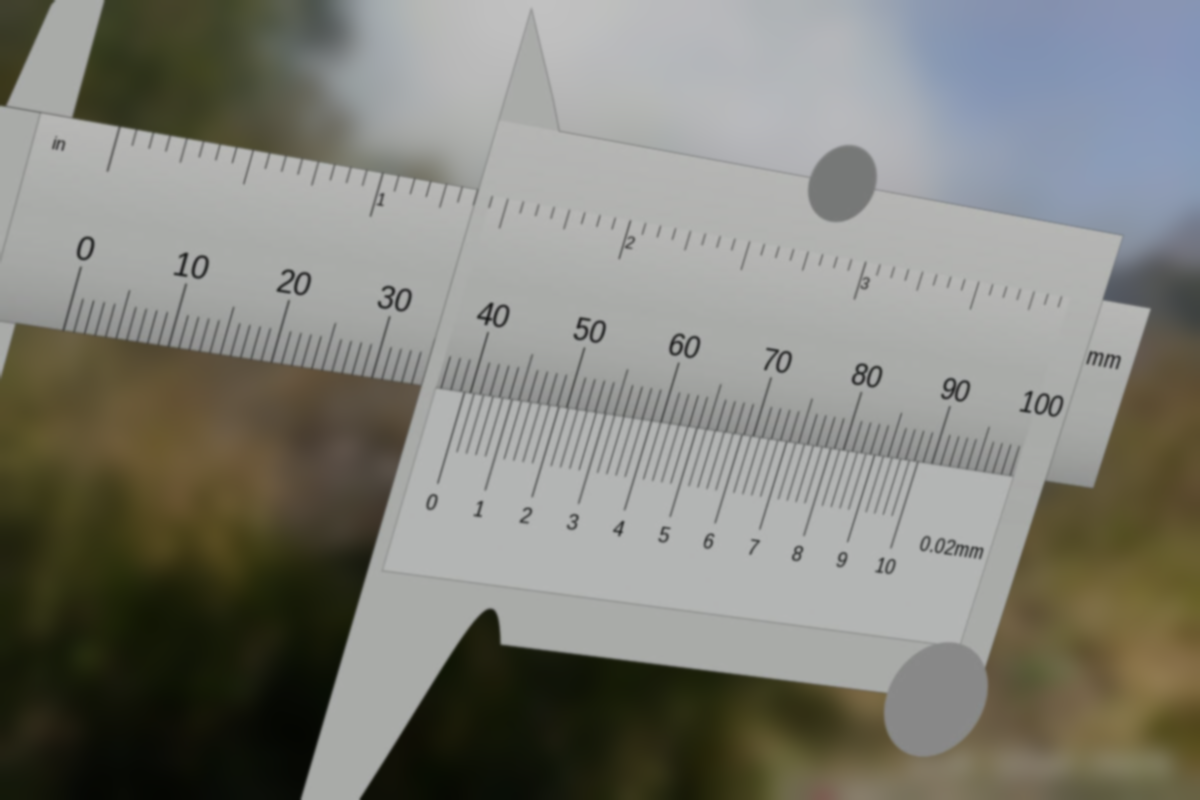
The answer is 39.4 mm
